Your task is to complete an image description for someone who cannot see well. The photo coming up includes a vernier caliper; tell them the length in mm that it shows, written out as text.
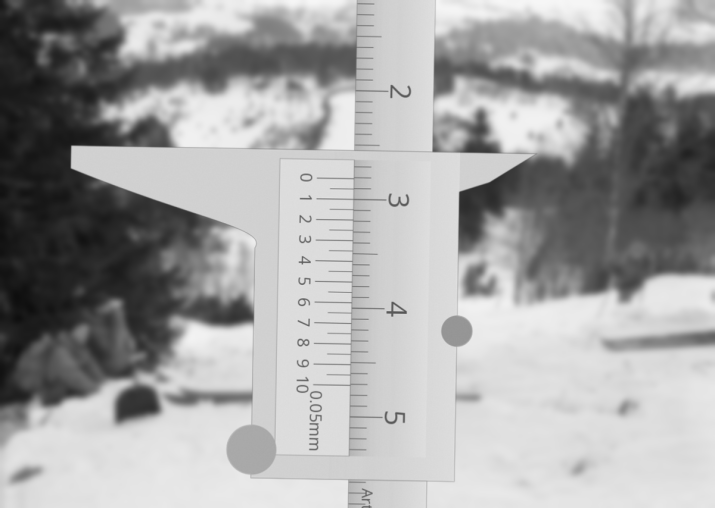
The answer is 28.1 mm
